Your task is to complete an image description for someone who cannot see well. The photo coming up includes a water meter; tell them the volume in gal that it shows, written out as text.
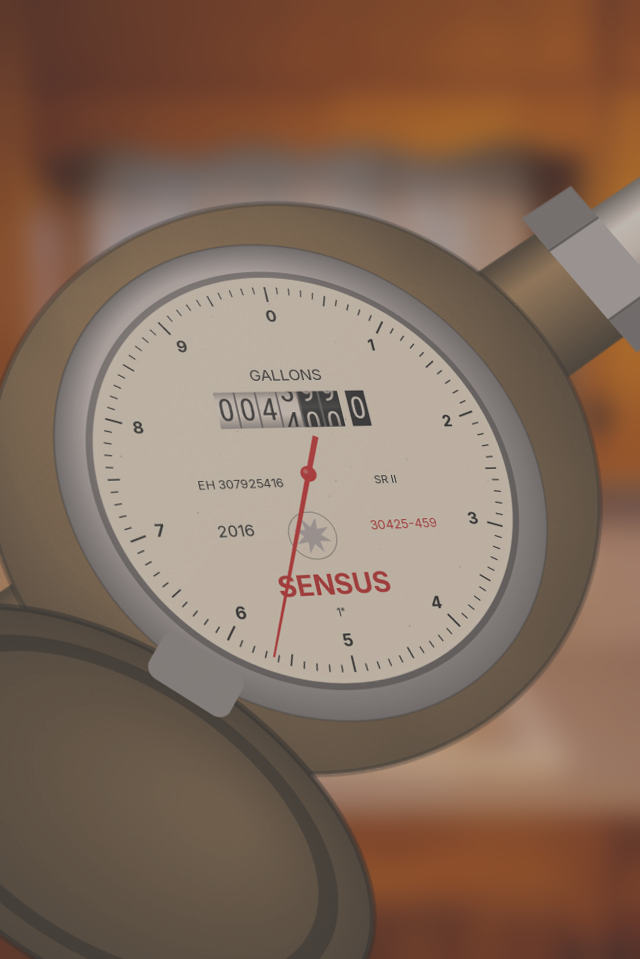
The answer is 43995.6 gal
